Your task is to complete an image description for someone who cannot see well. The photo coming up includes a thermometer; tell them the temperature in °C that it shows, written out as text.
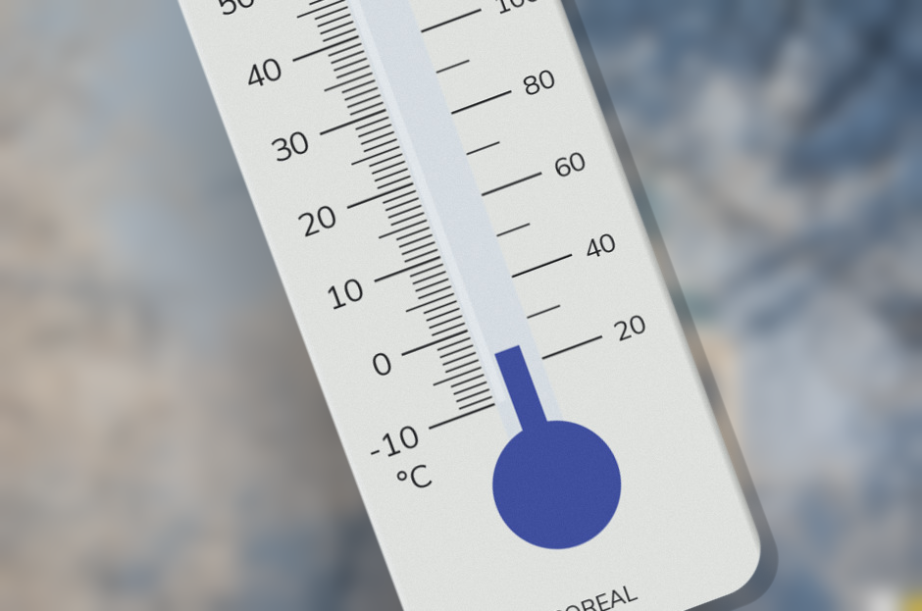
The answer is -4 °C
